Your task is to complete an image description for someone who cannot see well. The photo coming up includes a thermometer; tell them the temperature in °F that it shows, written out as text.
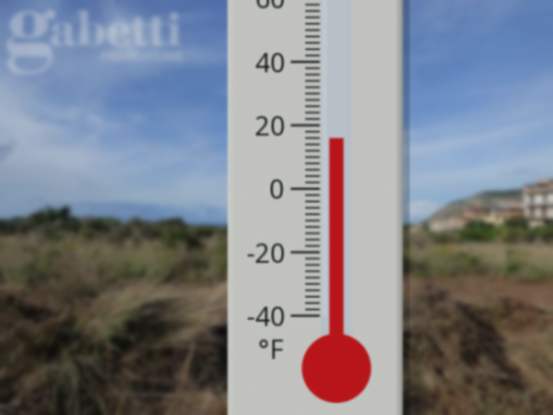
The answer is 16 °F
